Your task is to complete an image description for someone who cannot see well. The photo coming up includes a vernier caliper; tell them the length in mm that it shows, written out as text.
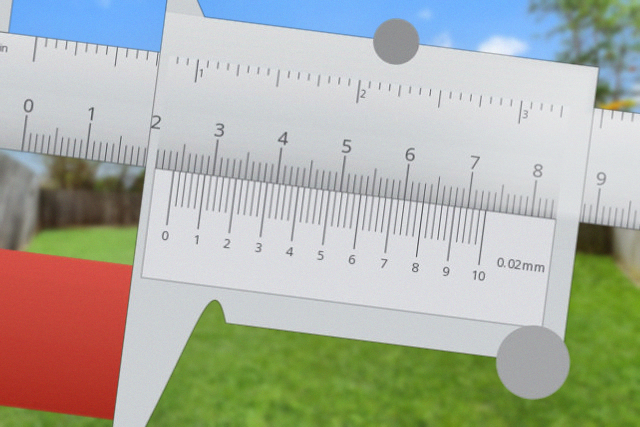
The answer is 23.8 mm
